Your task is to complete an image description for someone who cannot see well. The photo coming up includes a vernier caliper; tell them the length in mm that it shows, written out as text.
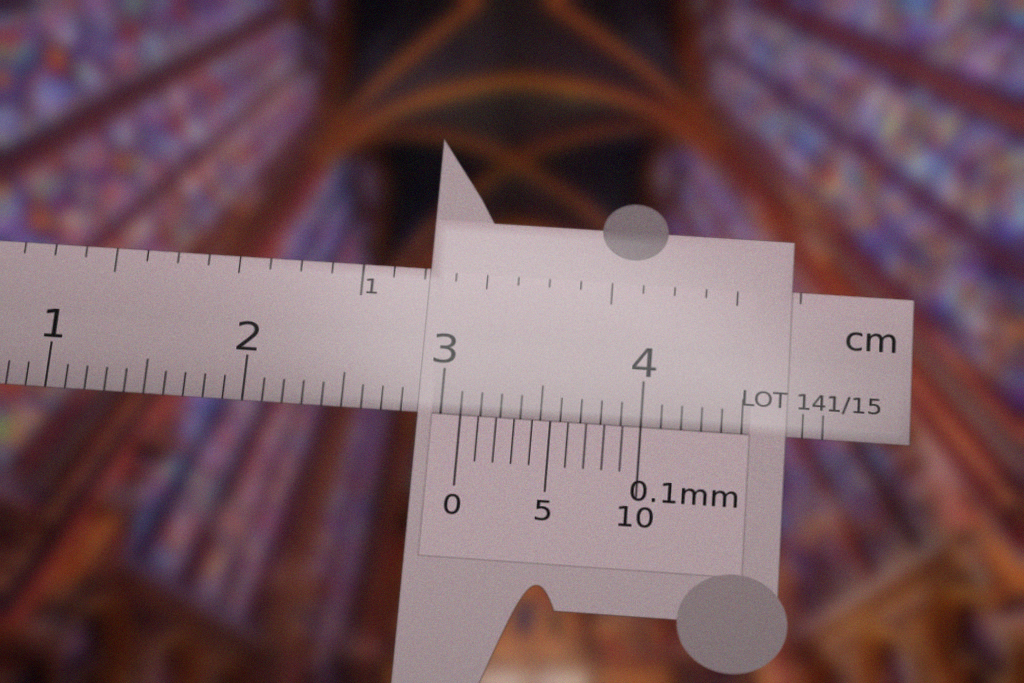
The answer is 31.0 mm
